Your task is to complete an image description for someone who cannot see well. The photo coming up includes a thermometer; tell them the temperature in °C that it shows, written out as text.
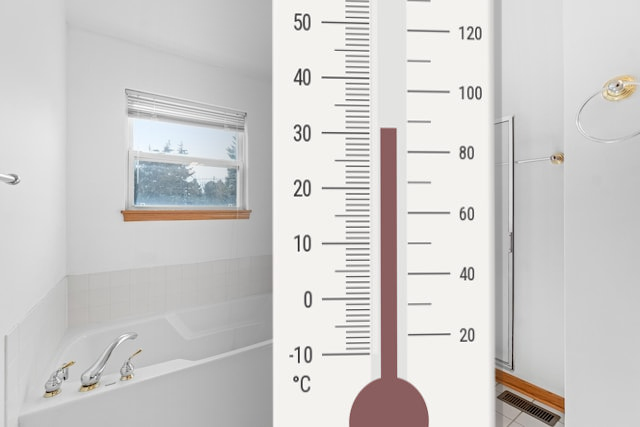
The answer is 31 °C
